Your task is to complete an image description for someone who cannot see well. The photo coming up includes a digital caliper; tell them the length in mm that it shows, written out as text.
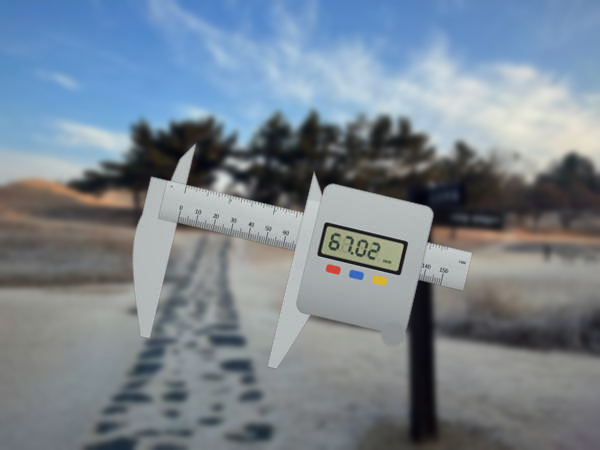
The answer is 67.02 mm
